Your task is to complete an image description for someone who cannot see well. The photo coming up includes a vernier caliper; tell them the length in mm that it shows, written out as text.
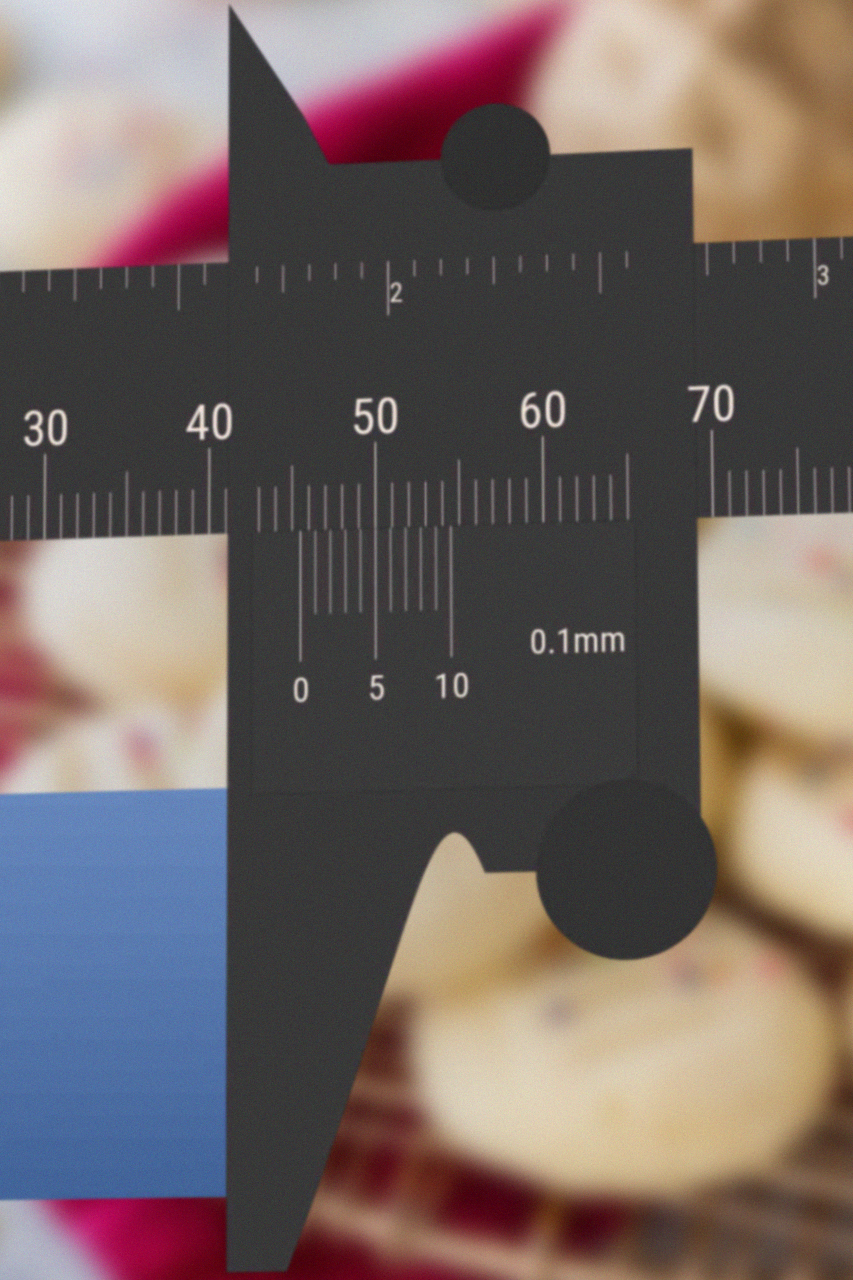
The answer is 45.5 mm
